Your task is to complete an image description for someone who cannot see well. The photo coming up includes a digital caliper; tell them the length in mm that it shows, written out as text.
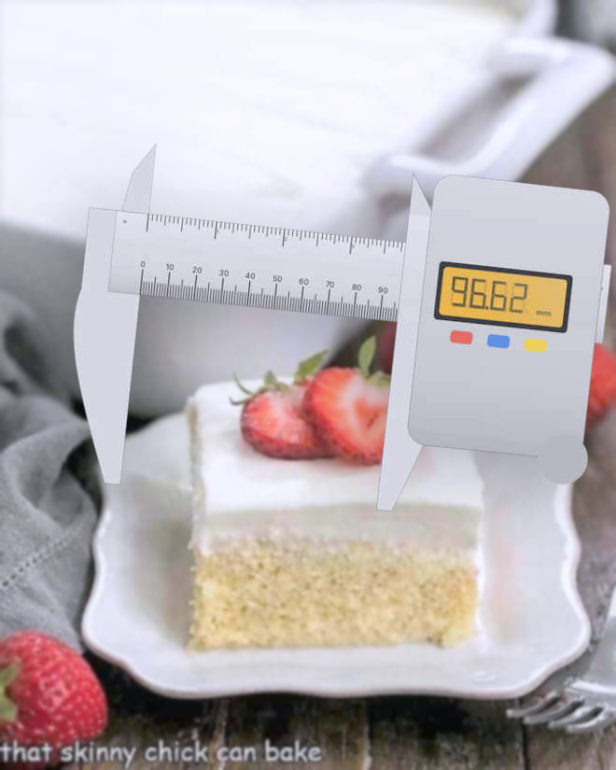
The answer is 96.62 mm
